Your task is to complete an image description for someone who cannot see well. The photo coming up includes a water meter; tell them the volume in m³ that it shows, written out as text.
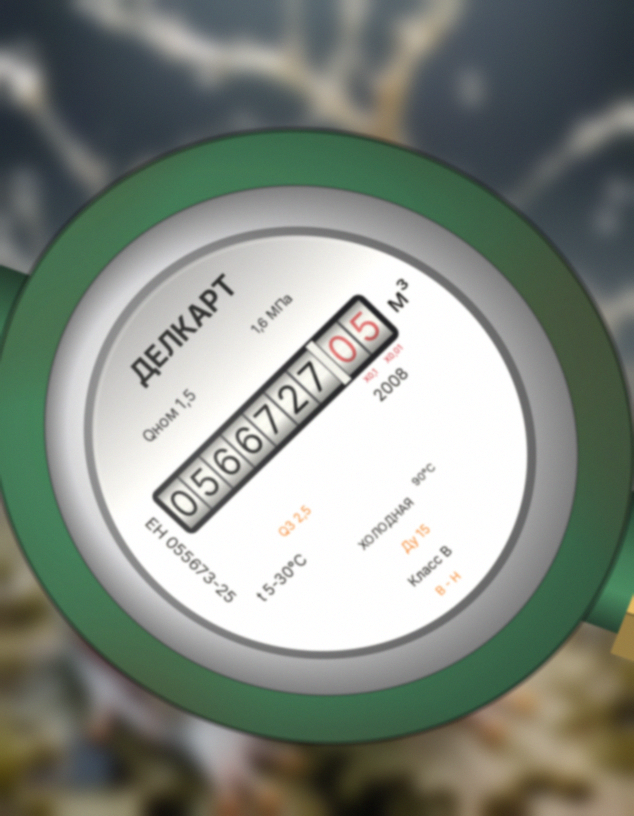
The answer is 566727.05 m³
